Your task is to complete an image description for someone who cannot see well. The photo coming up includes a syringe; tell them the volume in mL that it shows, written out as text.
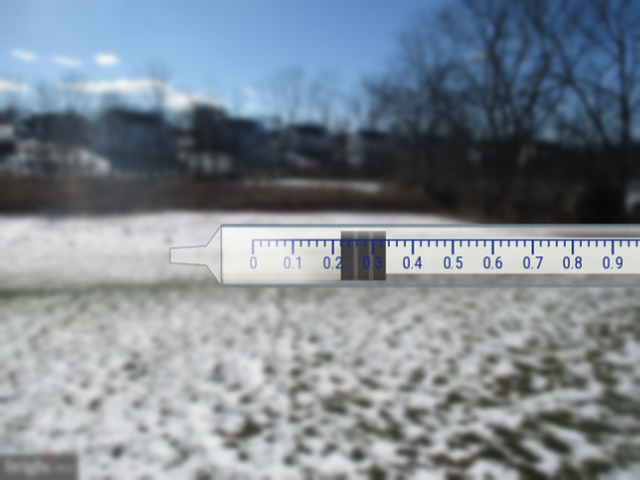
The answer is 0.22 mL
